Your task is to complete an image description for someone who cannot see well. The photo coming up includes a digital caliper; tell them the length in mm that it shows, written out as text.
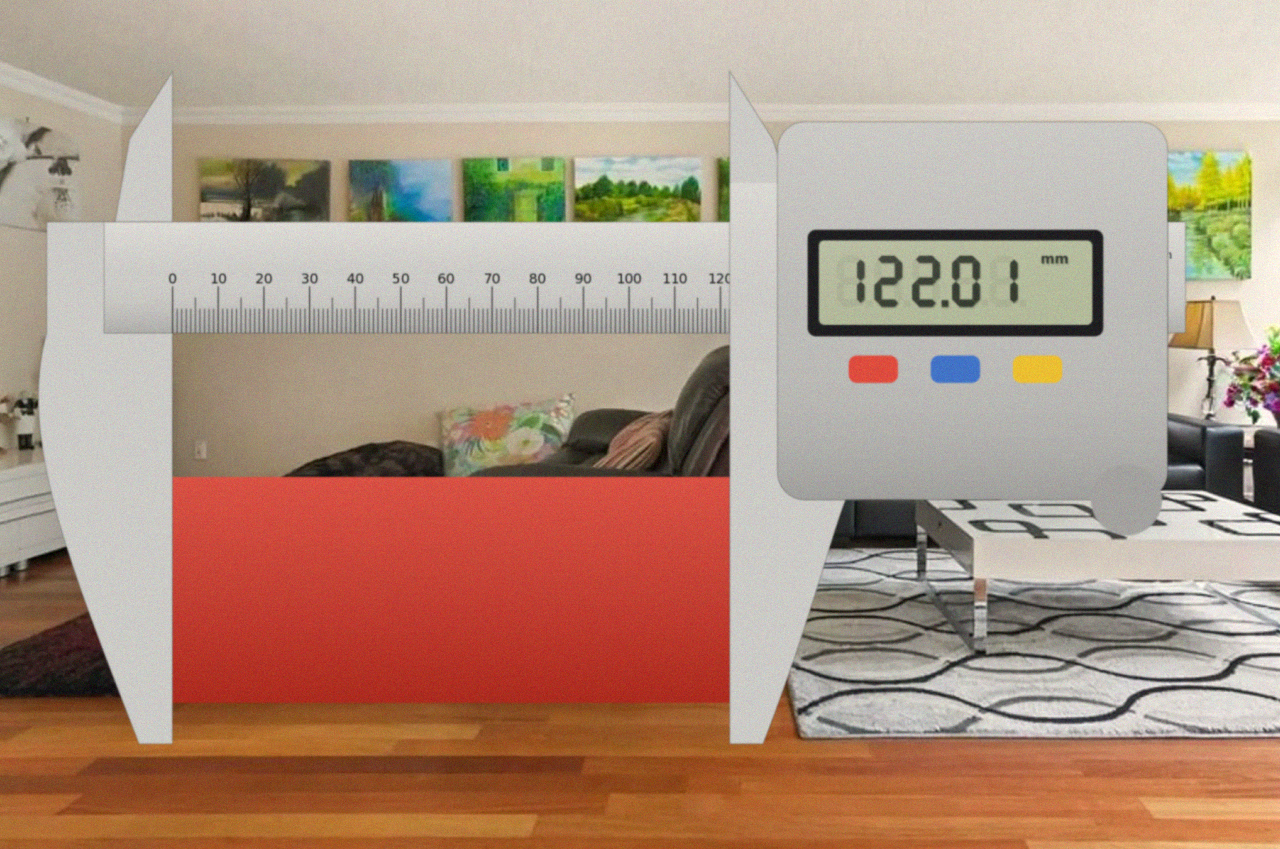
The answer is 122.01 mm
